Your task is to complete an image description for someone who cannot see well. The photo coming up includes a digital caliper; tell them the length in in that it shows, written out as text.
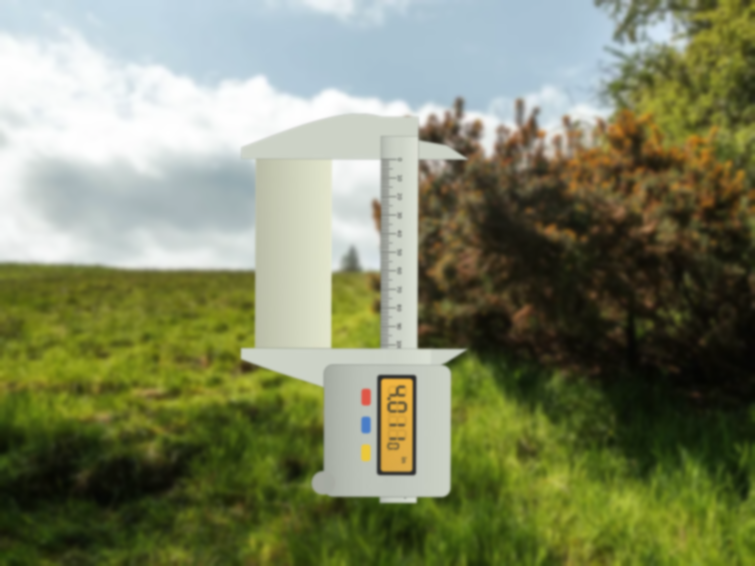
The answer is 4.0110 in
